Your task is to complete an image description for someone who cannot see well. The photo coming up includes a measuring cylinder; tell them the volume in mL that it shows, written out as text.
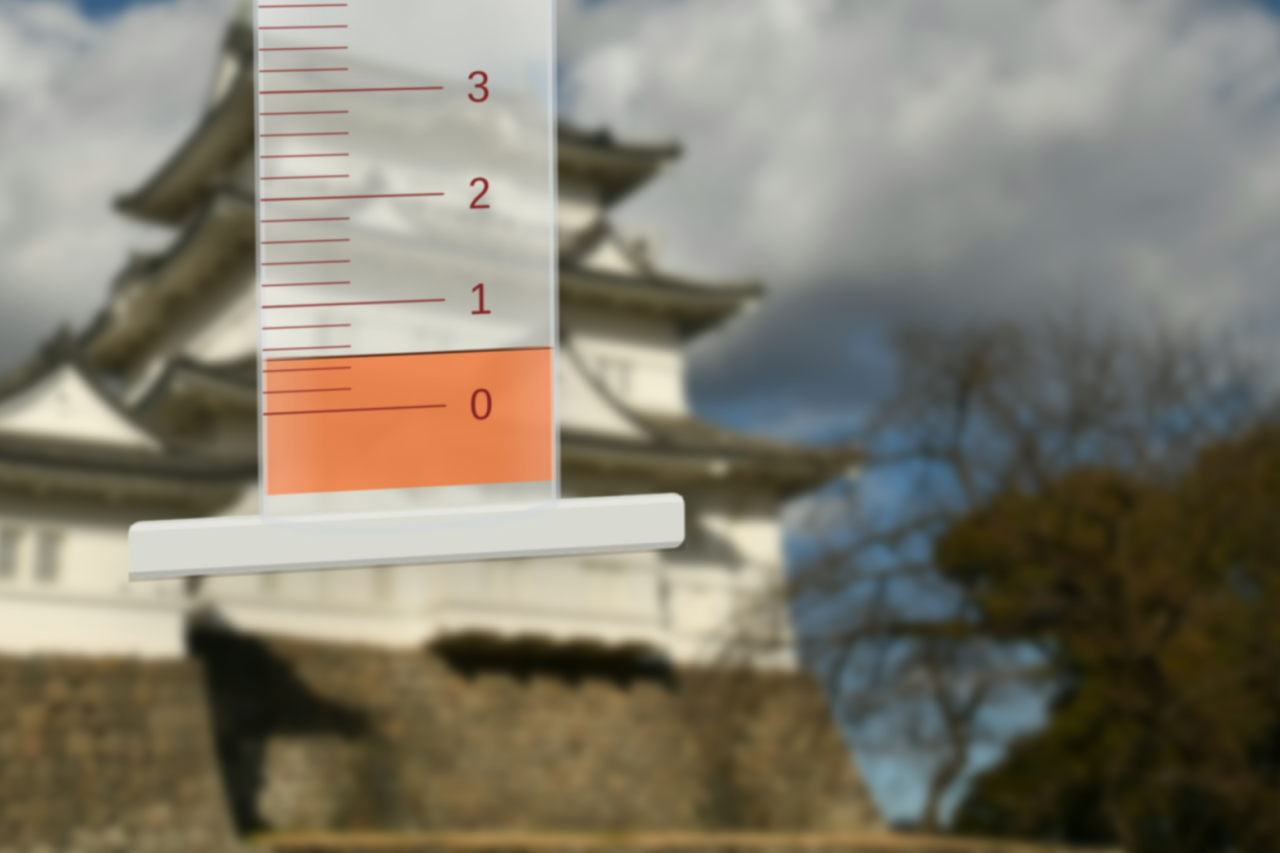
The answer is 0.5 mL
